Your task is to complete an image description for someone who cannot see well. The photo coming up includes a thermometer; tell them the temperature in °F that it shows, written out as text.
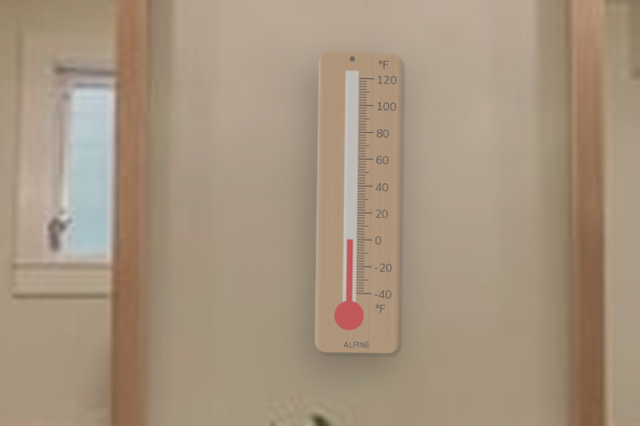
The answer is 0 °F
